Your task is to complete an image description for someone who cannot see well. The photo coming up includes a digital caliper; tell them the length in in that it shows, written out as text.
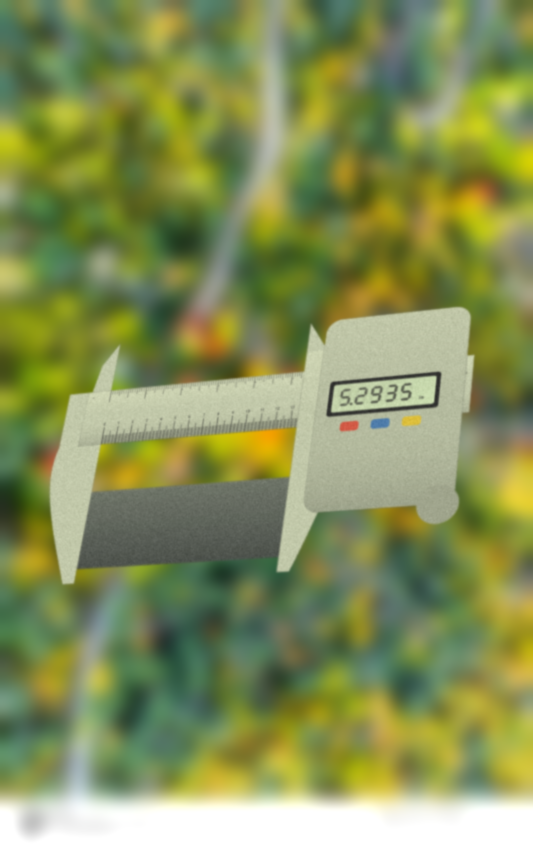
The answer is 5.2935 in
